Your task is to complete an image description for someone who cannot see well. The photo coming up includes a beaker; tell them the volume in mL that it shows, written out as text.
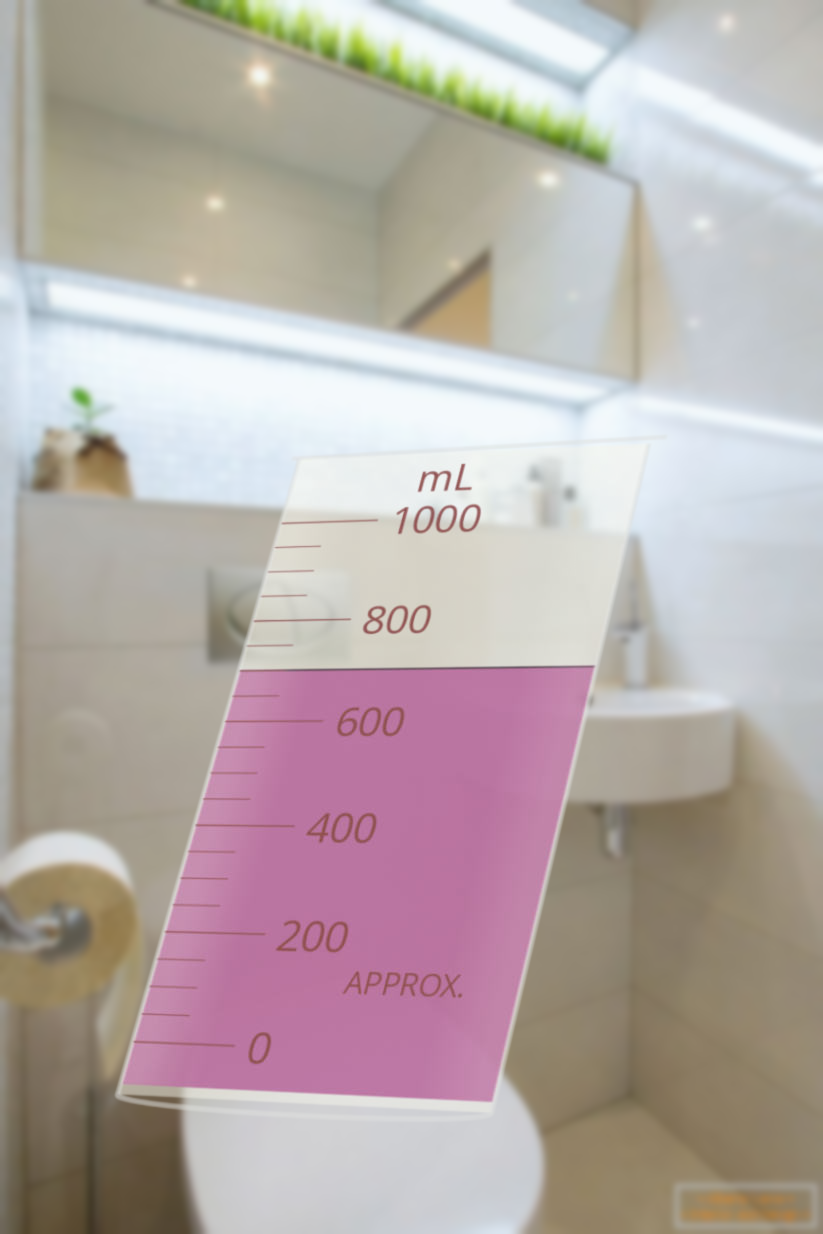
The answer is 700 mL
